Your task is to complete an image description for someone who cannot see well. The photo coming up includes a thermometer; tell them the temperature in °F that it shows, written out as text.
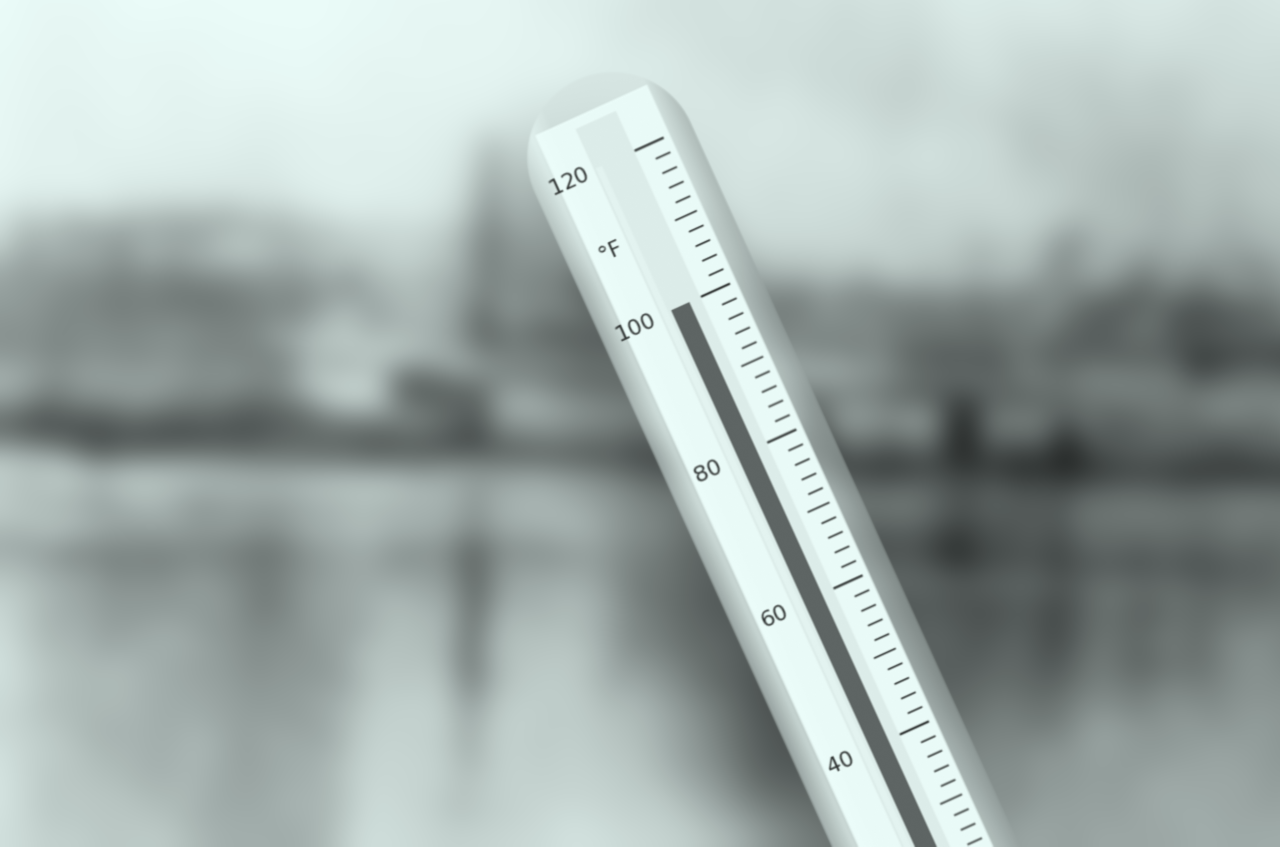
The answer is 100 °F
